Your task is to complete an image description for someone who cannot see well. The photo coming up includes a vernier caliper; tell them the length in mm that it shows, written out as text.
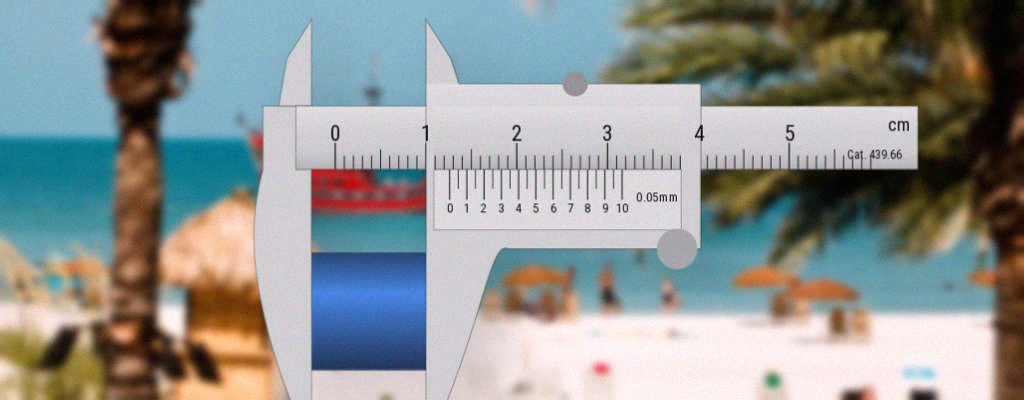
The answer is 12.6 mm
